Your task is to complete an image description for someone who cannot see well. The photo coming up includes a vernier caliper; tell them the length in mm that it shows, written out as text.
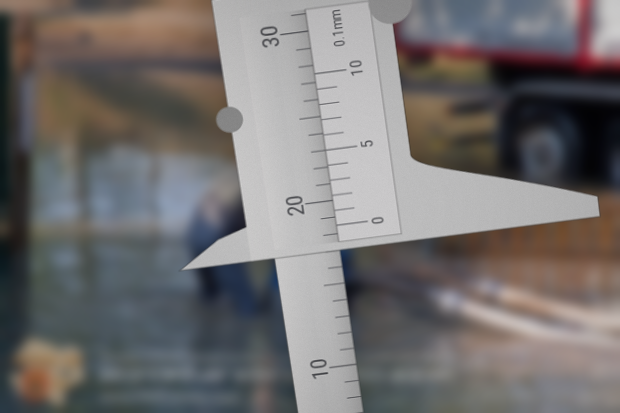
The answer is 18.5 mm
